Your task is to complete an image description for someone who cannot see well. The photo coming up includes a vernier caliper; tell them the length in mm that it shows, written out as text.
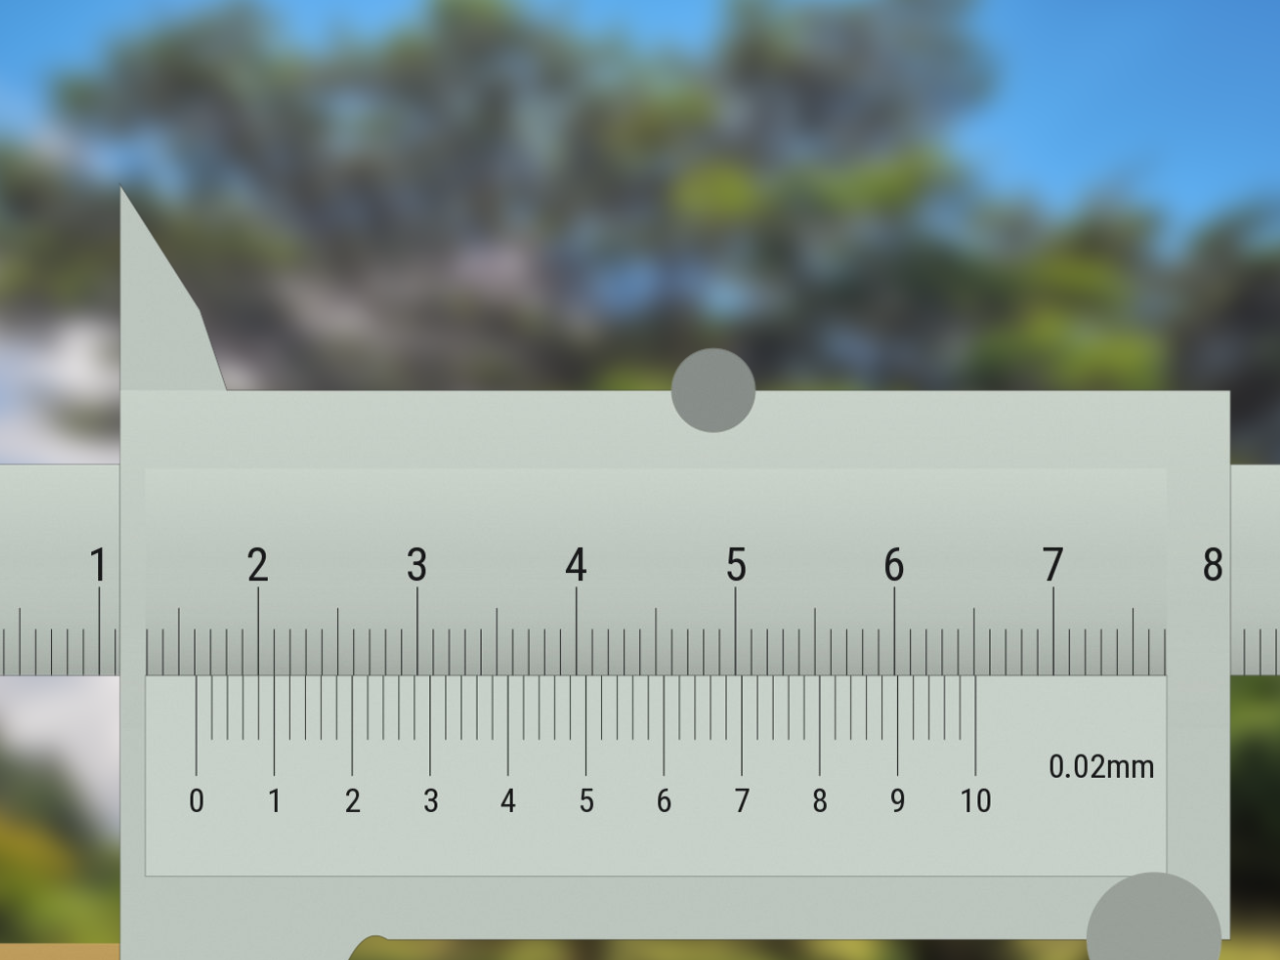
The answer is 16.1 mm
